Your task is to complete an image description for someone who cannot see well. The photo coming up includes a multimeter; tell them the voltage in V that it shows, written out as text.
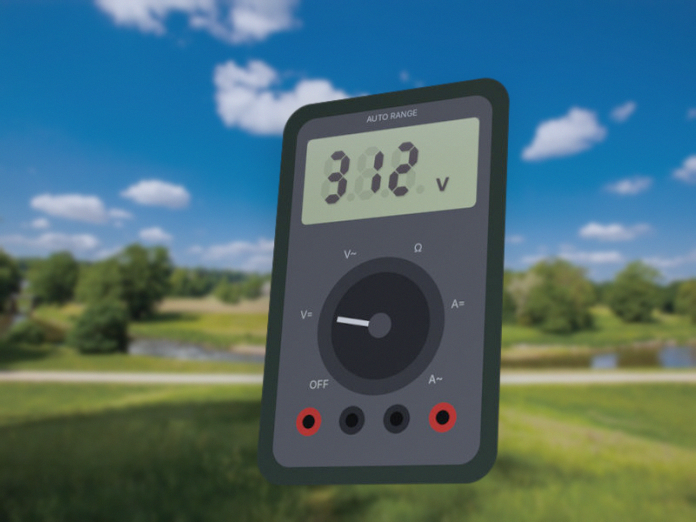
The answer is 312 V
